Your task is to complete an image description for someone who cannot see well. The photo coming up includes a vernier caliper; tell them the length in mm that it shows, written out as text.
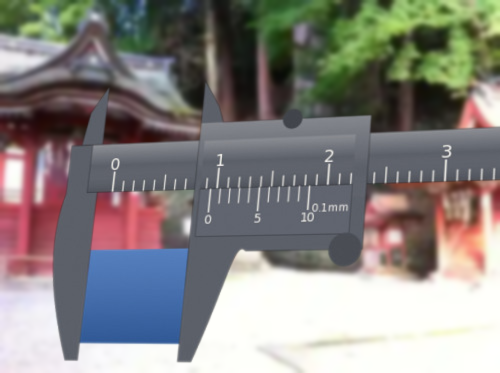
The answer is 9.4 mm
